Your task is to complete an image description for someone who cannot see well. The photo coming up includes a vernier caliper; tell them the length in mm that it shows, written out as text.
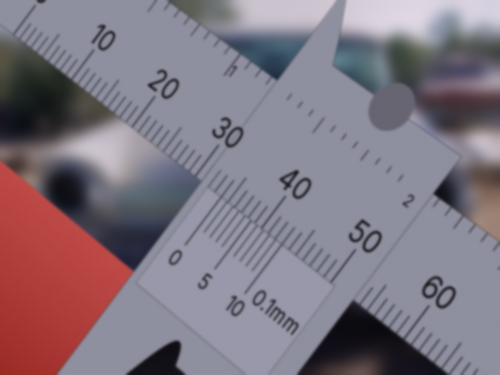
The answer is 34.0 mm
